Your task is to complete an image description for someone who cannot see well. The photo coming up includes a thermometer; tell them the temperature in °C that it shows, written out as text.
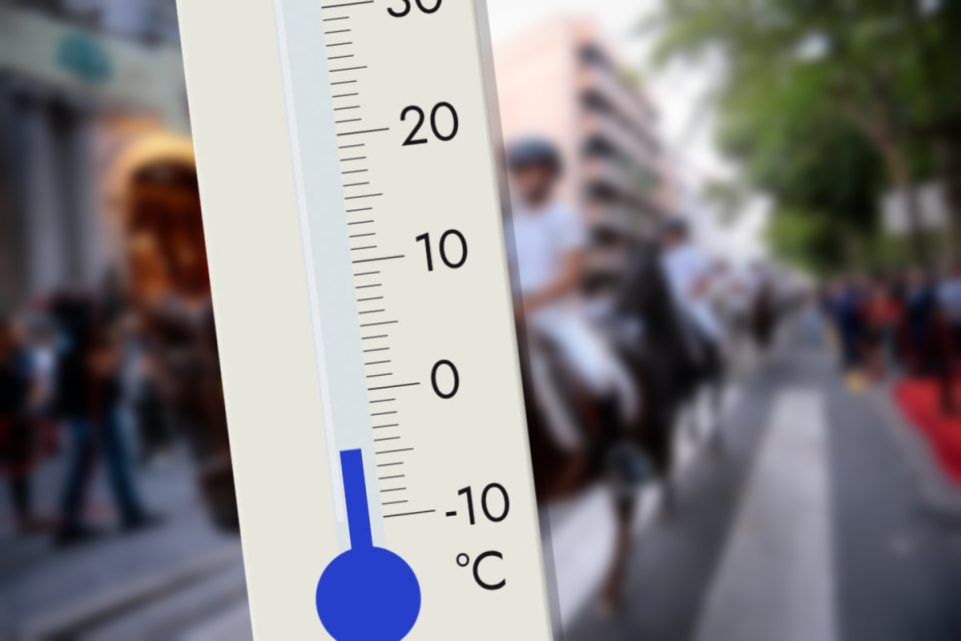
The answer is -4.5 °C
